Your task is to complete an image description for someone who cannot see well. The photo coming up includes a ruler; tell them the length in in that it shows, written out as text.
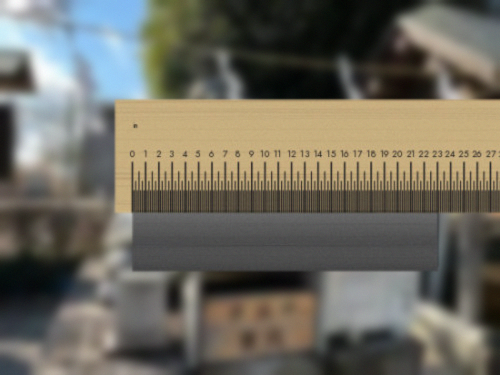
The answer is 23 in
